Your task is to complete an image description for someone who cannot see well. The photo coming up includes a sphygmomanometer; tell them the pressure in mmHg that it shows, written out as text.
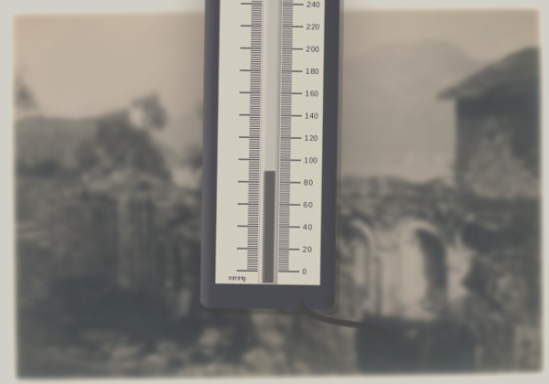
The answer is 90 mmHg
